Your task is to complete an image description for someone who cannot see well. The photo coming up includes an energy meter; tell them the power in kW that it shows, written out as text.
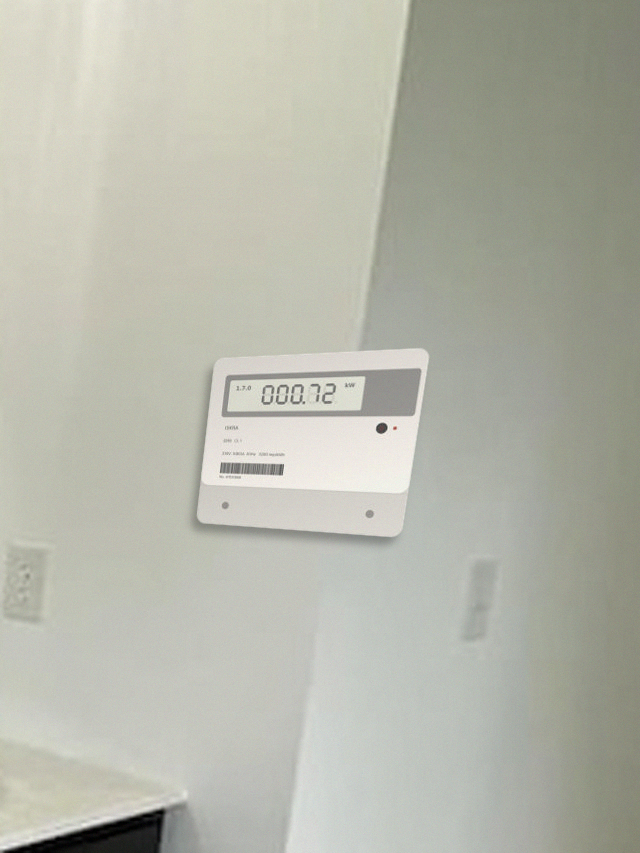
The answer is 0.72 kW
